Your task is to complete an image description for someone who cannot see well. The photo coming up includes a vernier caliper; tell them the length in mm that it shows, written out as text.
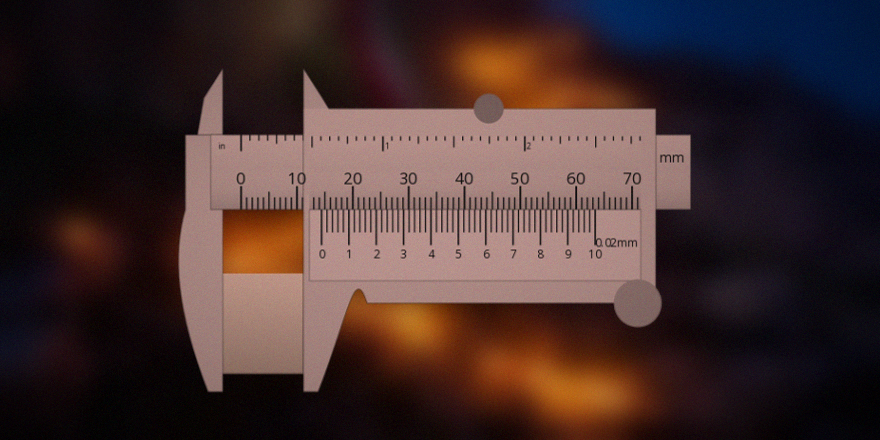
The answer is 14.4 mm
